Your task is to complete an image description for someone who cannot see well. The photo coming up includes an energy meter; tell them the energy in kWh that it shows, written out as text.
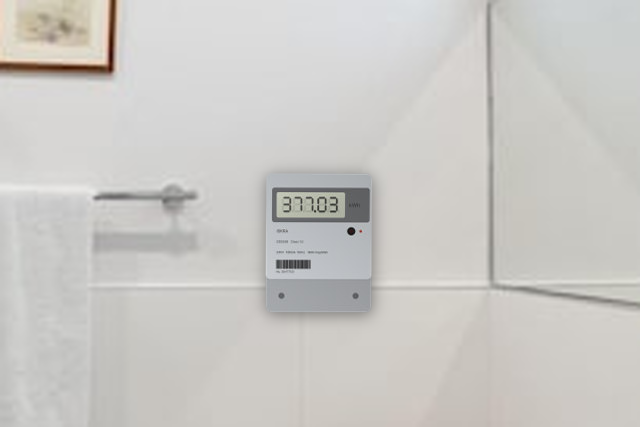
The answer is 377.03 kWh
